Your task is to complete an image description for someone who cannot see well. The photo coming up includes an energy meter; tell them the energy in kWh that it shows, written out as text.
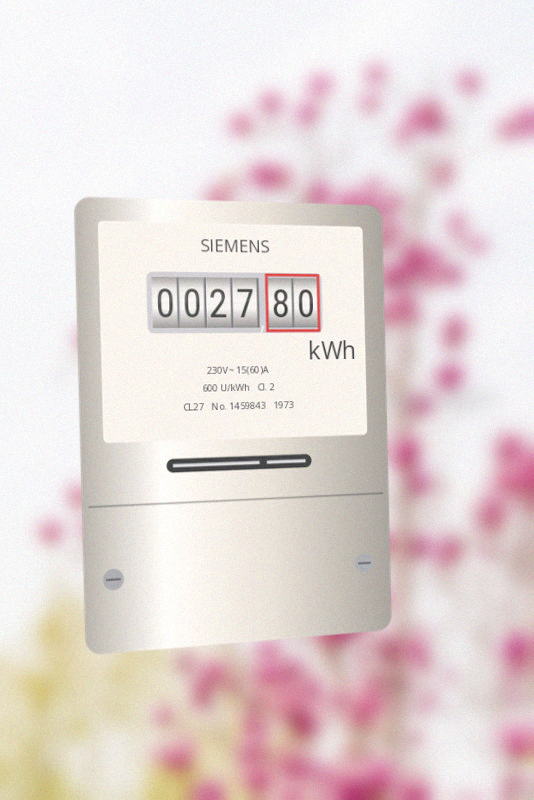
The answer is 27.80 kWh
